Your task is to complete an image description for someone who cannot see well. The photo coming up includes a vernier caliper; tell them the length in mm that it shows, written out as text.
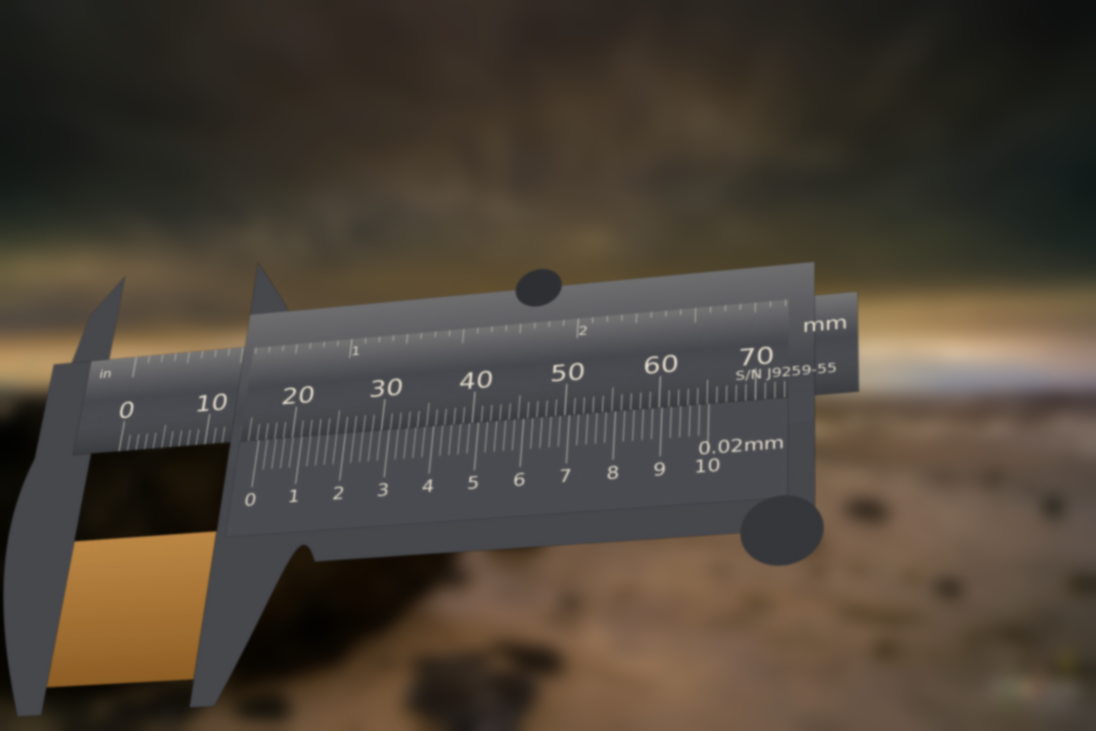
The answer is 16.2 mm
